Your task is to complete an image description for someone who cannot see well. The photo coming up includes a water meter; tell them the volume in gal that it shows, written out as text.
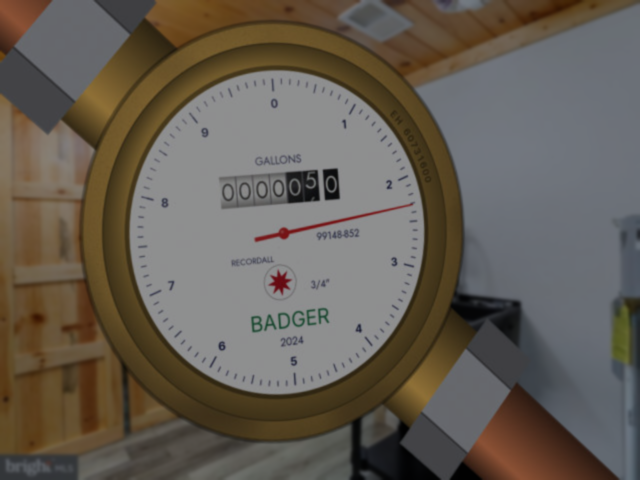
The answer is 52.3 gal
